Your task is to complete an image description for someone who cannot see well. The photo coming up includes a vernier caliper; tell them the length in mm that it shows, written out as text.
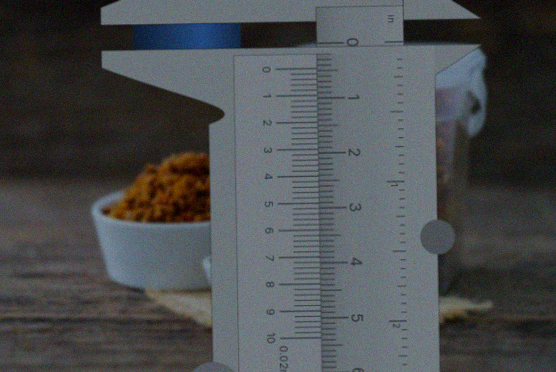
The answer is 4.6 mm
